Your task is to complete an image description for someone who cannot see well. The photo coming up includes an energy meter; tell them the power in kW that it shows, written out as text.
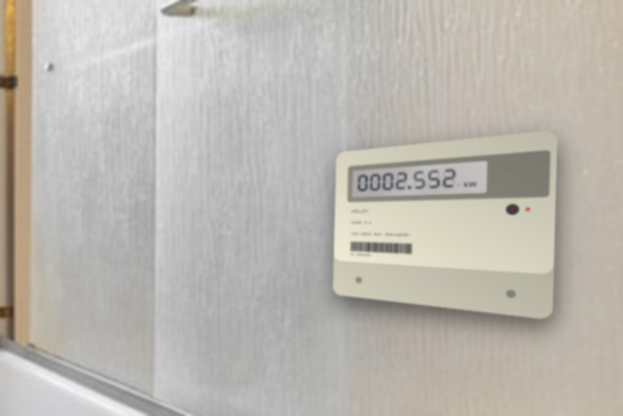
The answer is 2.552 kW
